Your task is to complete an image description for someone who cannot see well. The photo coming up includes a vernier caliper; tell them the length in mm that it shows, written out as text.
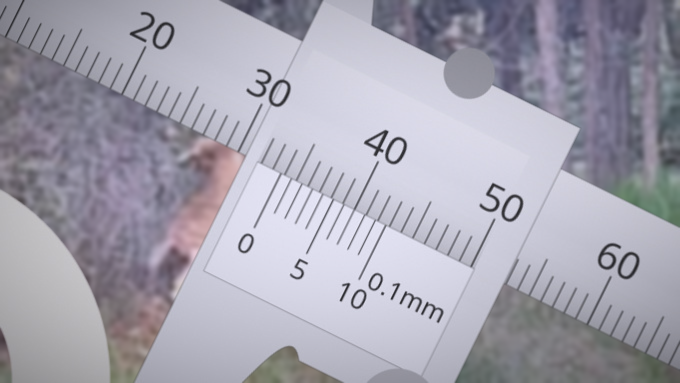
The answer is 33.7 mm
